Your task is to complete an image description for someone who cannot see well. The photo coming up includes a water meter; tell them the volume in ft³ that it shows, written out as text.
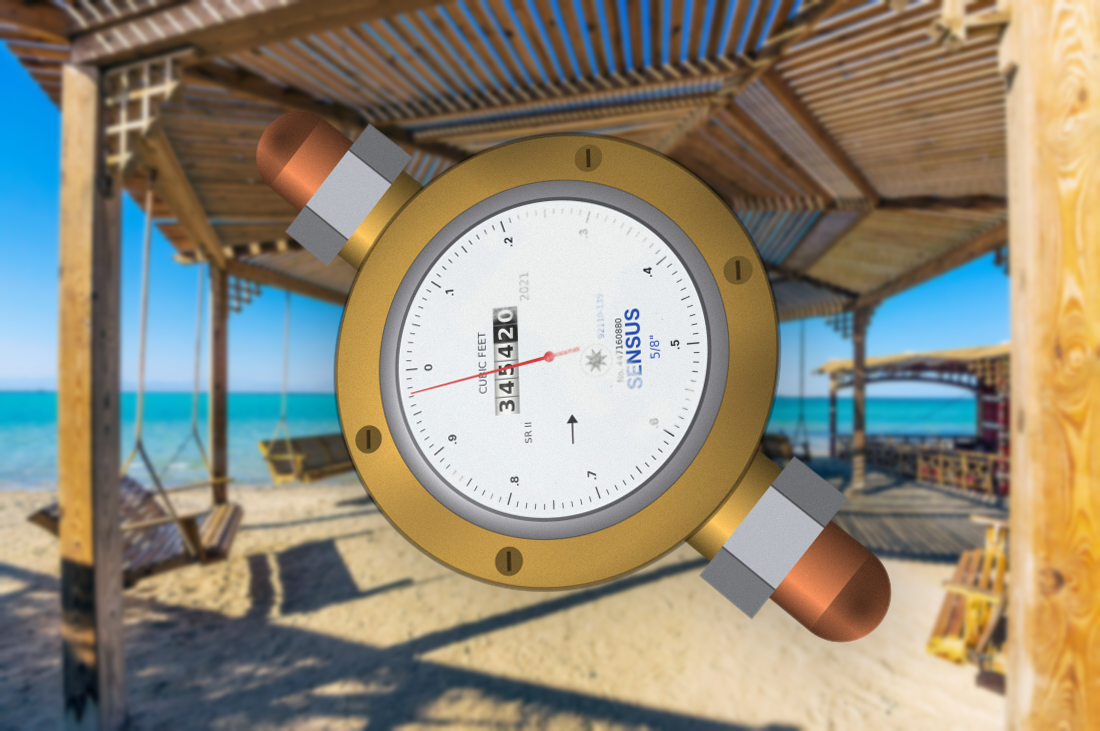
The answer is 345419.97 ft³
